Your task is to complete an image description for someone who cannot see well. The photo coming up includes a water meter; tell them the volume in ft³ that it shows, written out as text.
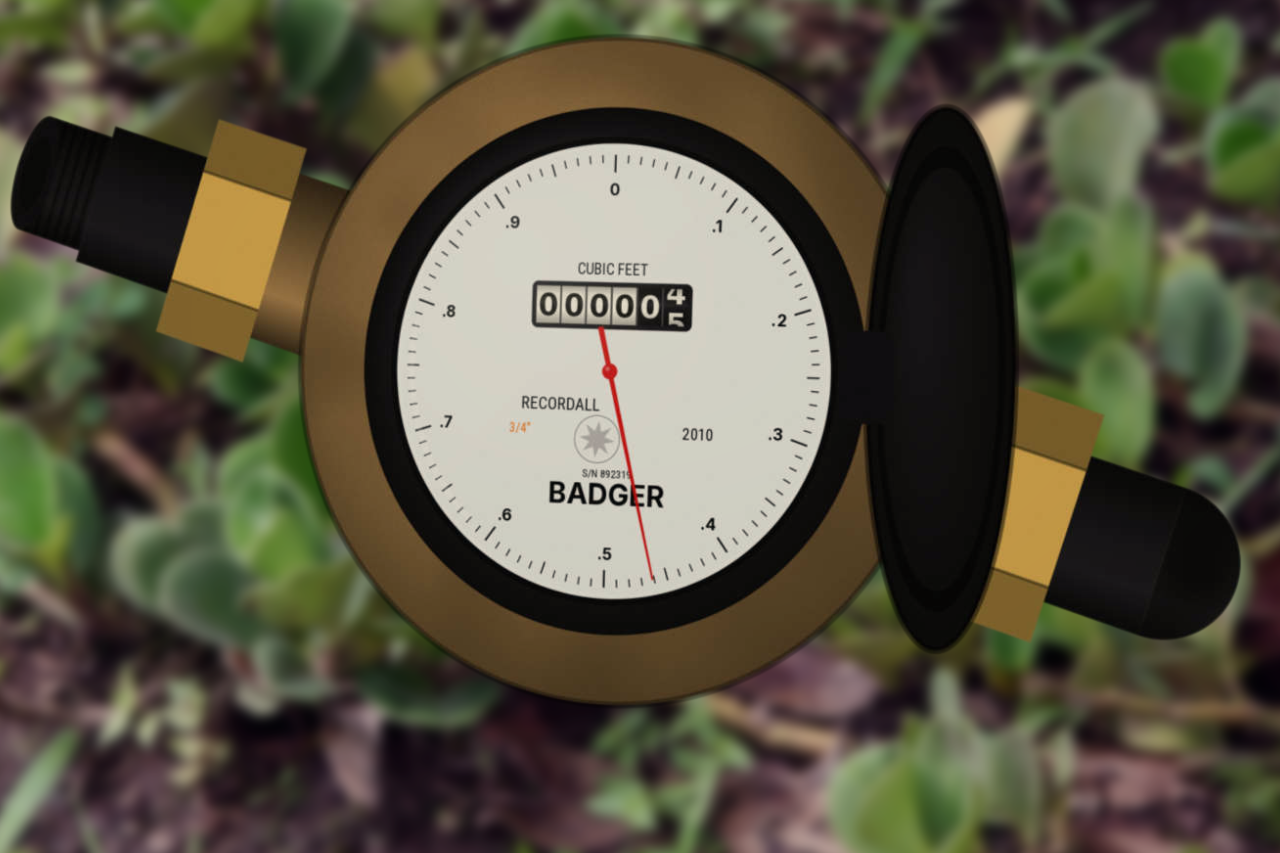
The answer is 4.46 ft³
